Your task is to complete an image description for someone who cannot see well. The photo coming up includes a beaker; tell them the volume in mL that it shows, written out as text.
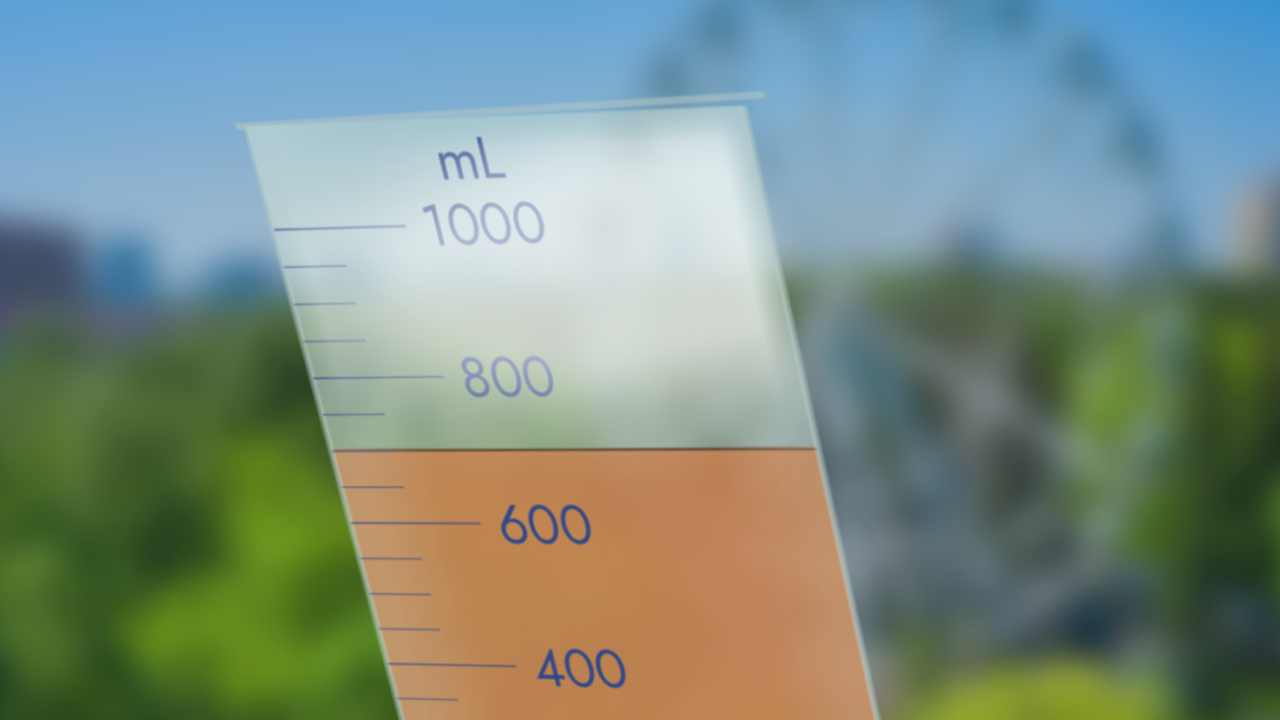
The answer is 700 mL
